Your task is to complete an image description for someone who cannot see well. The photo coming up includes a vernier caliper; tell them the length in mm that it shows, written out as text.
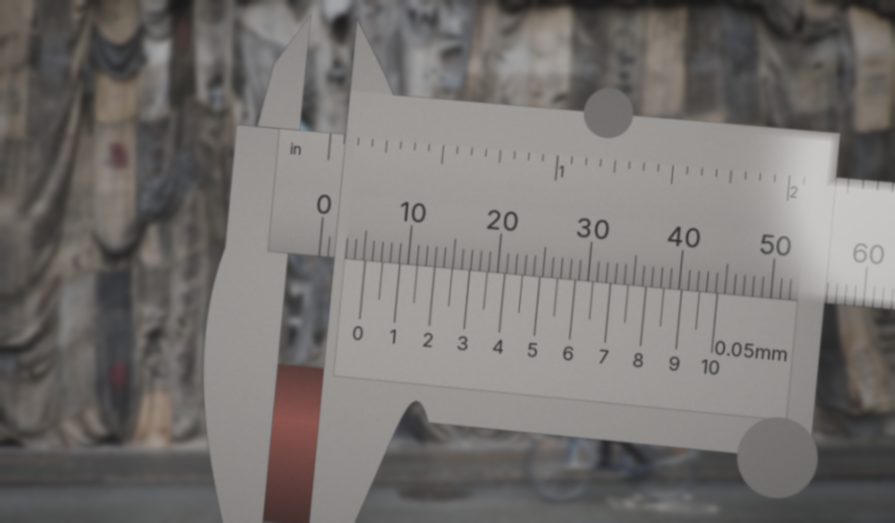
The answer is 5.2 mm
